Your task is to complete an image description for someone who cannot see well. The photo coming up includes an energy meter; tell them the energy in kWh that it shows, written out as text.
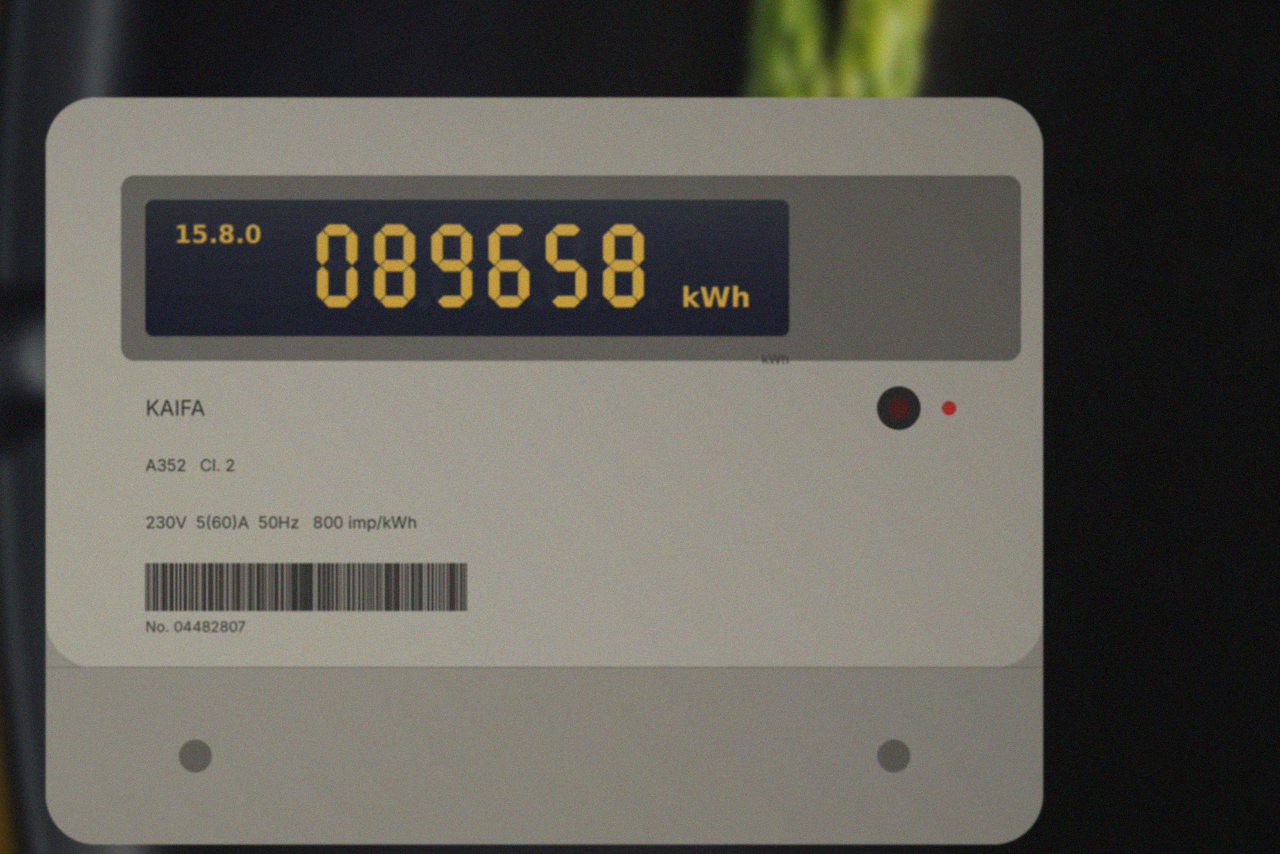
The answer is 89658 kWh
